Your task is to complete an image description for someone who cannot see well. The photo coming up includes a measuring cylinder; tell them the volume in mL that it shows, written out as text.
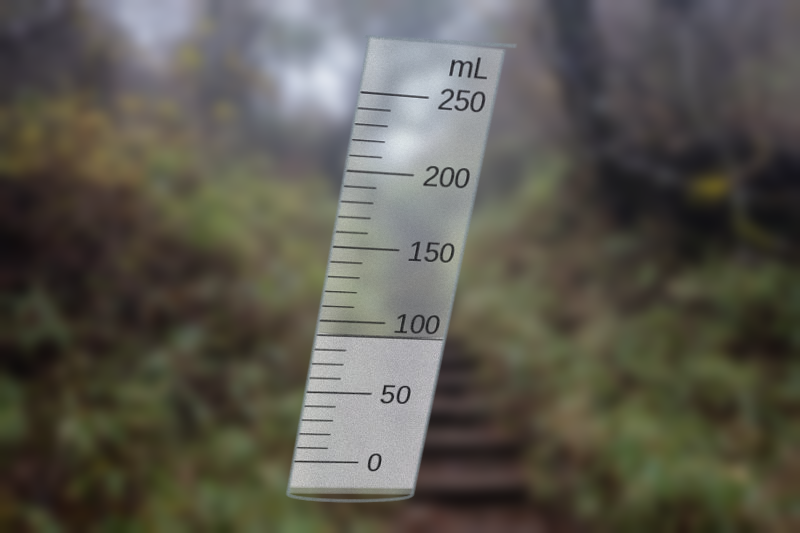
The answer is 90 mL
